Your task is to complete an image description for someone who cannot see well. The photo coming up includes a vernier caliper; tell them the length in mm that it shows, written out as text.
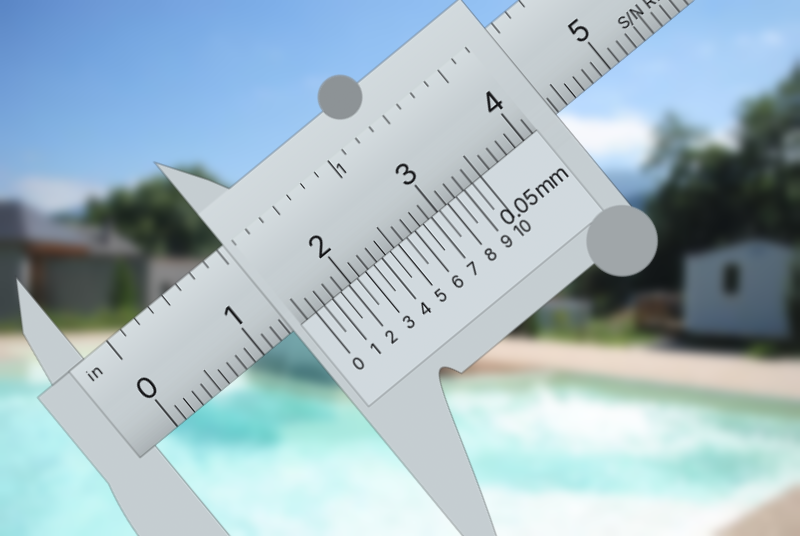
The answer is 16.0 mm
